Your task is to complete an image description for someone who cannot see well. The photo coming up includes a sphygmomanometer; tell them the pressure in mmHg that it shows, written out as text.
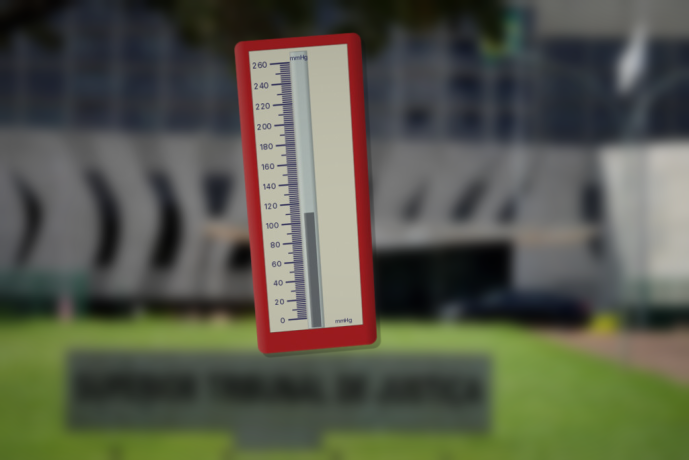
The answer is 110 mmHg
